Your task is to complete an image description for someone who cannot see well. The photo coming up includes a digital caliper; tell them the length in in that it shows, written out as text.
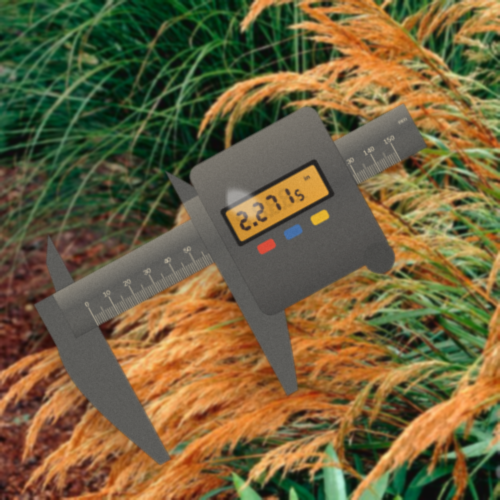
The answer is 2.2715 in
